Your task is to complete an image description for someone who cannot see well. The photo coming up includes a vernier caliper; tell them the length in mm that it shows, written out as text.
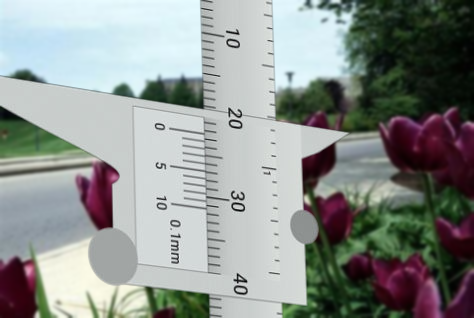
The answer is 22.4 mm
